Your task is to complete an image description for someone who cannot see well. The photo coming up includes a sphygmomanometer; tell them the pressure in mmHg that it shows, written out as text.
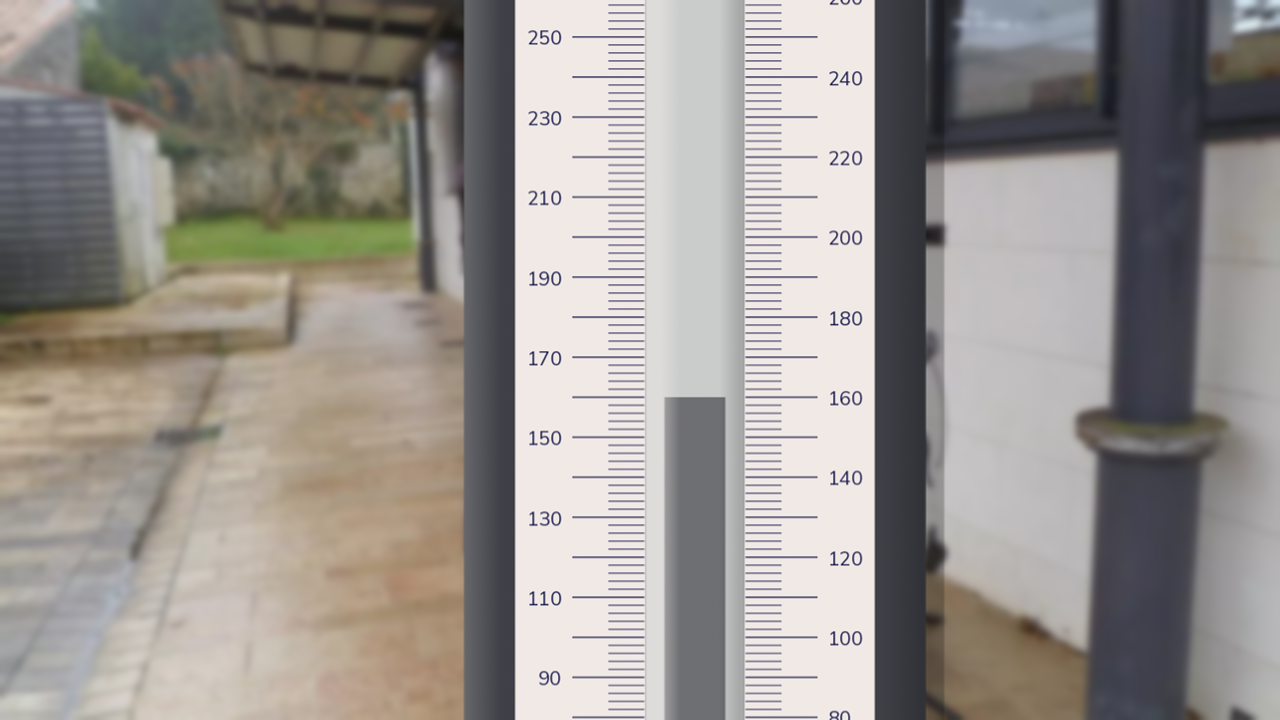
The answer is 160 mmHg
